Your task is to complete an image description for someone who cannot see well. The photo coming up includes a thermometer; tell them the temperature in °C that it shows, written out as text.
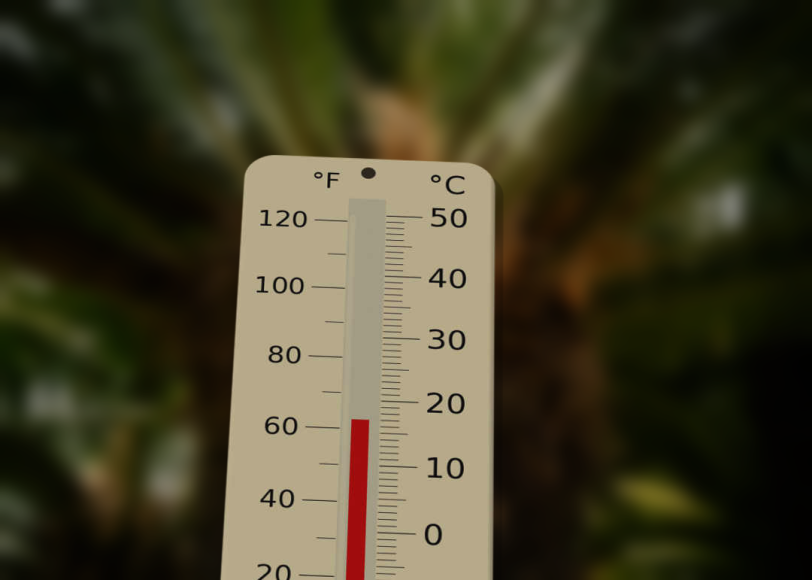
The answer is 17 °C
